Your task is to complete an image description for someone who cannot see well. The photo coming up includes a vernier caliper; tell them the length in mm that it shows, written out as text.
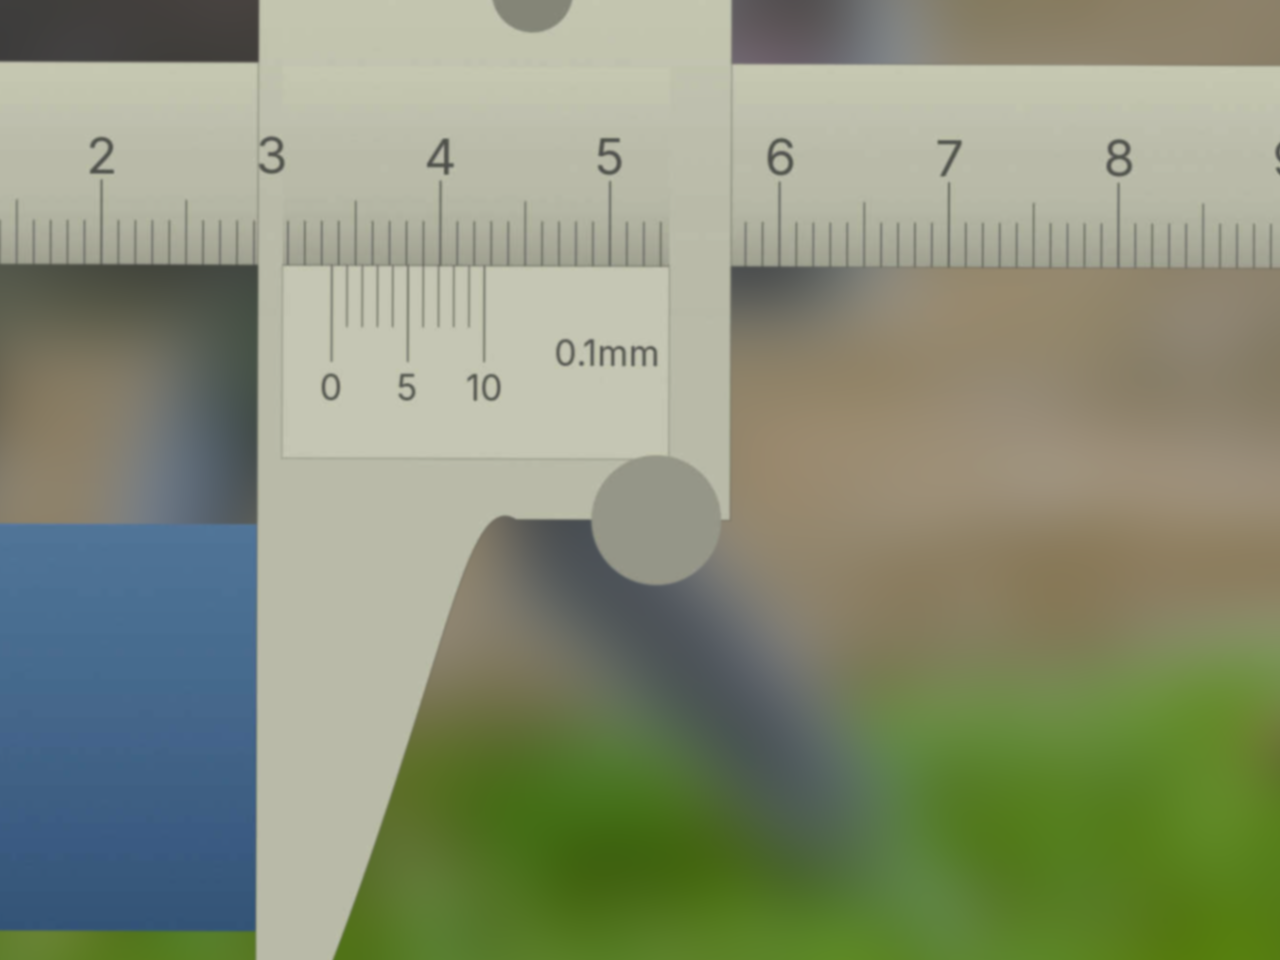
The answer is 33.6 mm
